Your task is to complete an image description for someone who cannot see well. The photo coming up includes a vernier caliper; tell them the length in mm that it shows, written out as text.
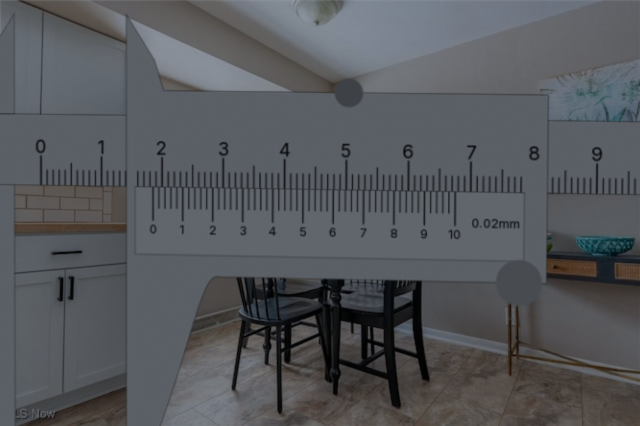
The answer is 18.5 mm
